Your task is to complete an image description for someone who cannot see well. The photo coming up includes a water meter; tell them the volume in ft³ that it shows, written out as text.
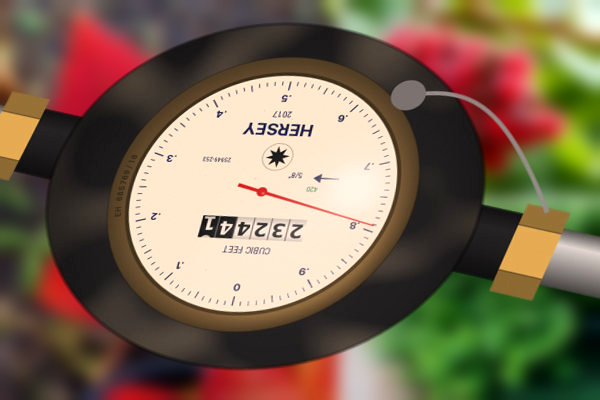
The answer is 232440.79 ft³
